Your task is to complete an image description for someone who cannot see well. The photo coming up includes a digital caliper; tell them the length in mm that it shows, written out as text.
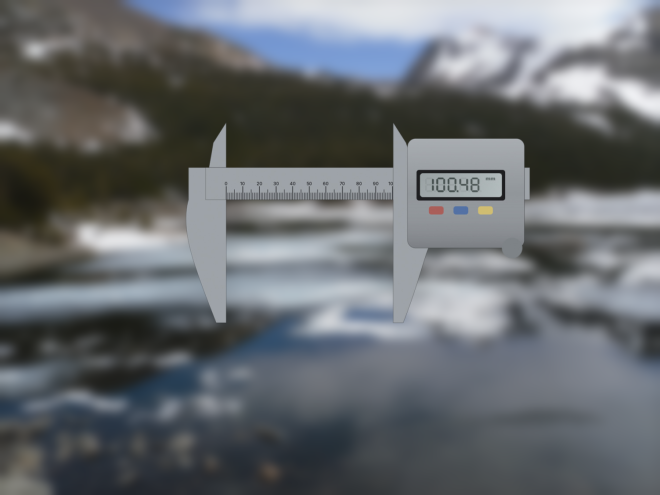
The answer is 100.48 mm
